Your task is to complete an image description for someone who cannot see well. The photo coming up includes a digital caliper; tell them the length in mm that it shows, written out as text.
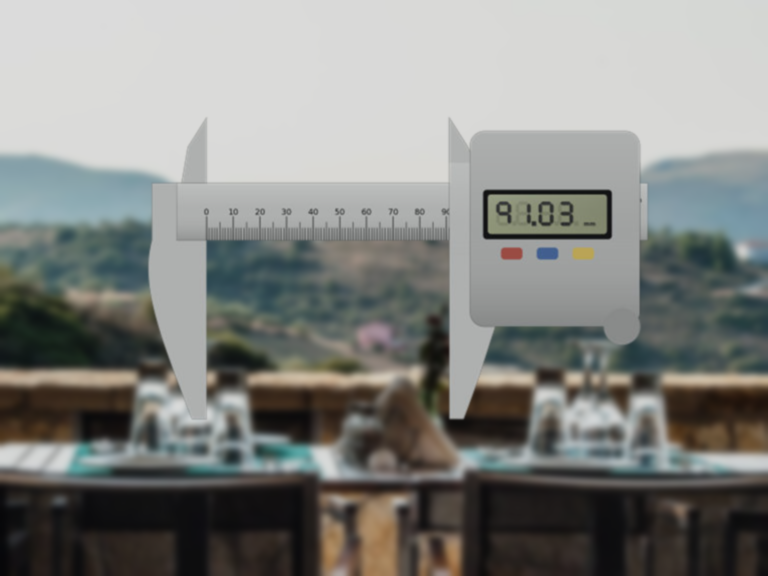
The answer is 91.03 mm
